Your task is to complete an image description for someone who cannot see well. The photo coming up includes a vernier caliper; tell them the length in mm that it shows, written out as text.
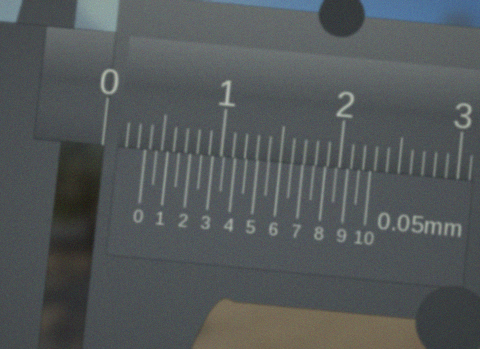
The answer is 3.6 mm
